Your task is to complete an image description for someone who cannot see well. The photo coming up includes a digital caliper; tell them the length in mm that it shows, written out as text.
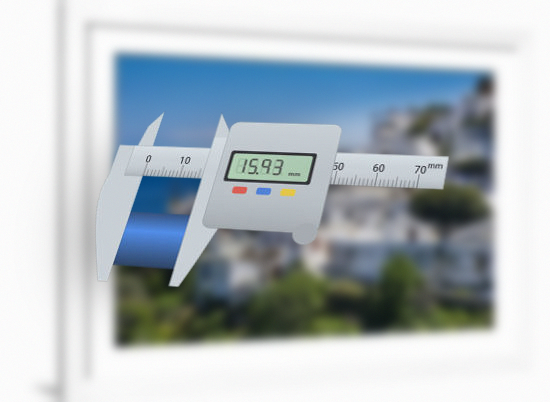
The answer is 15.93 mm
